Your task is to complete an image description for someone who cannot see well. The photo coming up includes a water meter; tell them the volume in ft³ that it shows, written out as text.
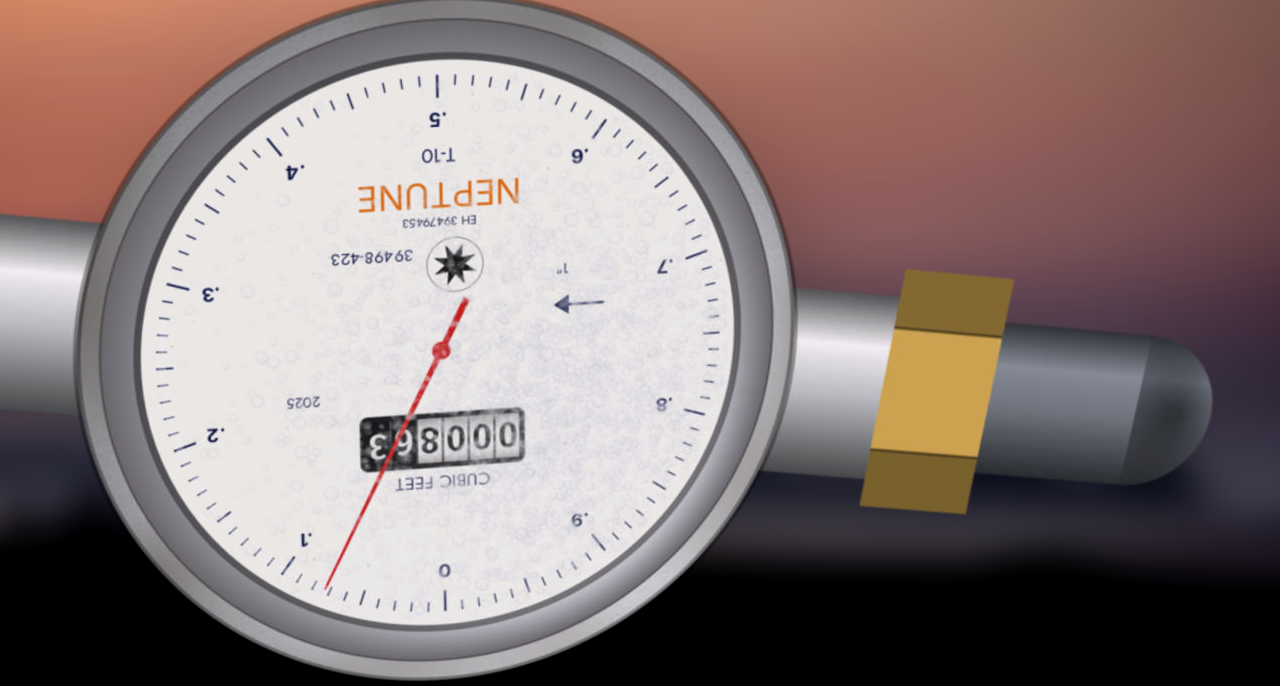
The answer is 863.07 ft³
